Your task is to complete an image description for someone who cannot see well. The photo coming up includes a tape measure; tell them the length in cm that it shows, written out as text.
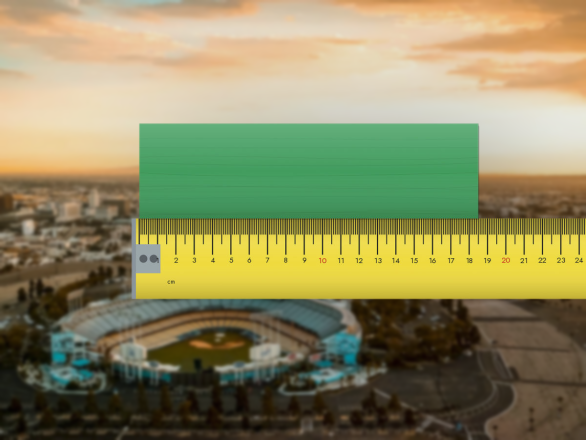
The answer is 18.5 cm
